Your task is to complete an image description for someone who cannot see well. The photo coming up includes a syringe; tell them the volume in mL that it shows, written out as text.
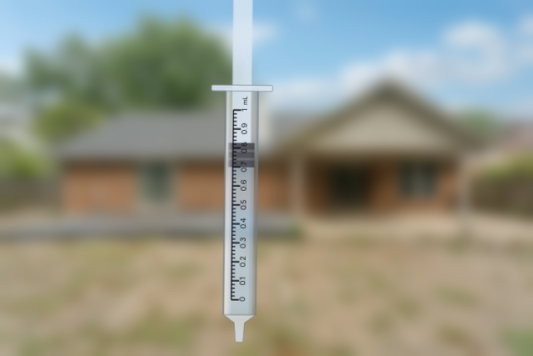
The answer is 0.7 mL
